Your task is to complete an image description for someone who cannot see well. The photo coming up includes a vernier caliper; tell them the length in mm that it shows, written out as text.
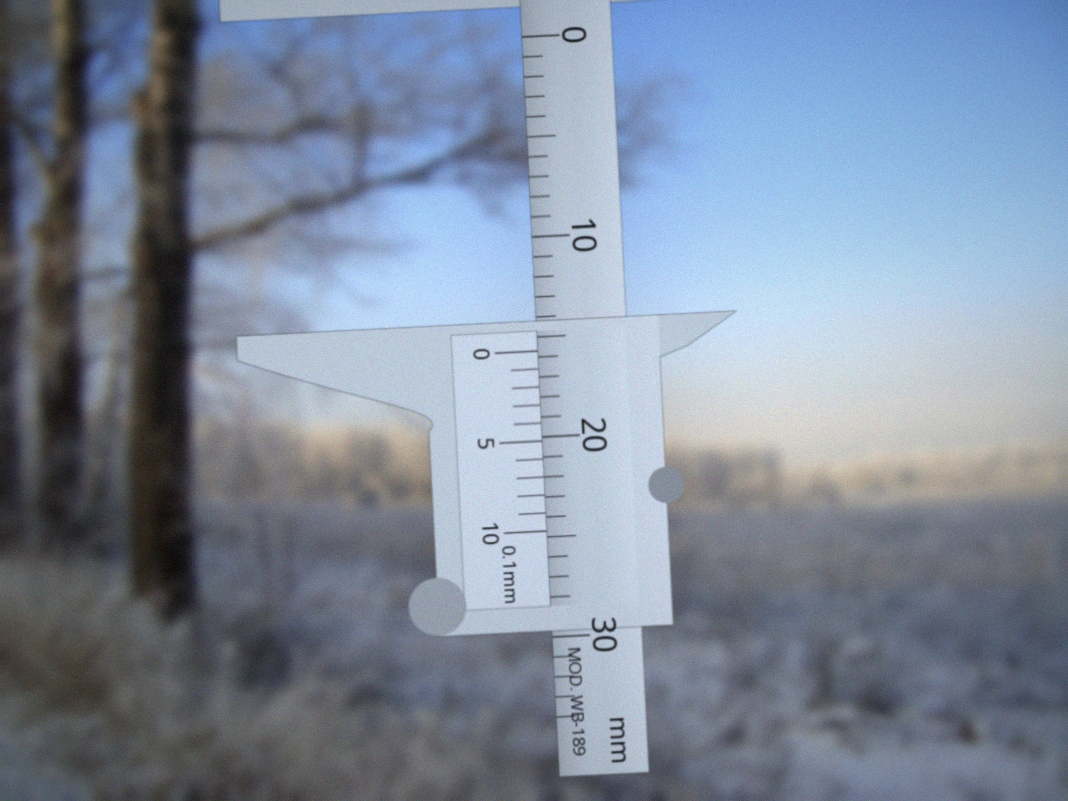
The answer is 15.7 mm
